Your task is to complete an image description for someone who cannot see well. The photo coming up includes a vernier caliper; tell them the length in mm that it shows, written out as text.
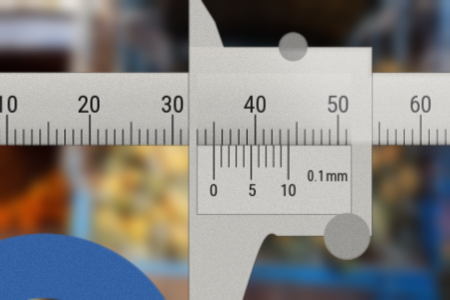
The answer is 35.0 mm
